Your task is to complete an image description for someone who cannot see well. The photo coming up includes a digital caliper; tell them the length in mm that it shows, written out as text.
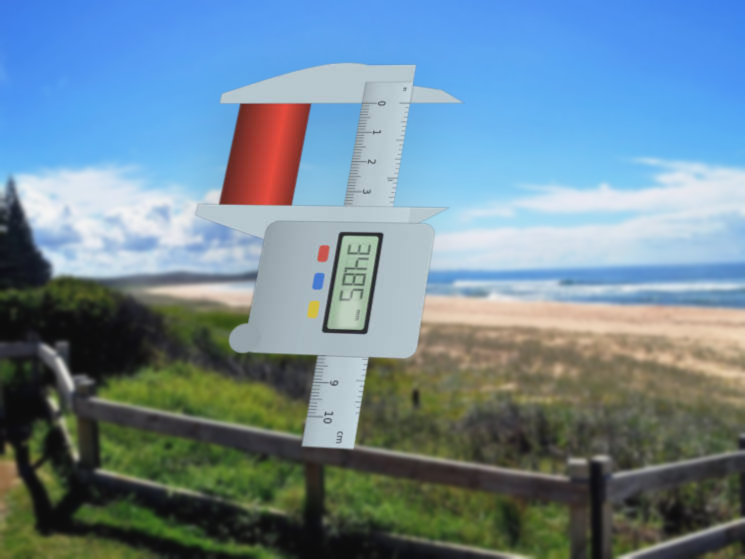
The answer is 34.85 mm
